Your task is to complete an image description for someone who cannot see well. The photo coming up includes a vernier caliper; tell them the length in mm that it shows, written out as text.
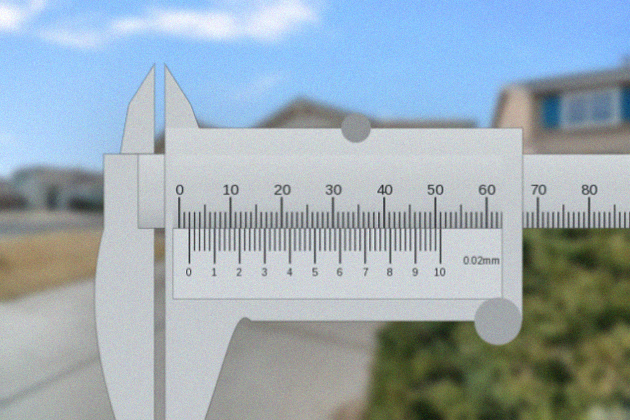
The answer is 2.0 mm
